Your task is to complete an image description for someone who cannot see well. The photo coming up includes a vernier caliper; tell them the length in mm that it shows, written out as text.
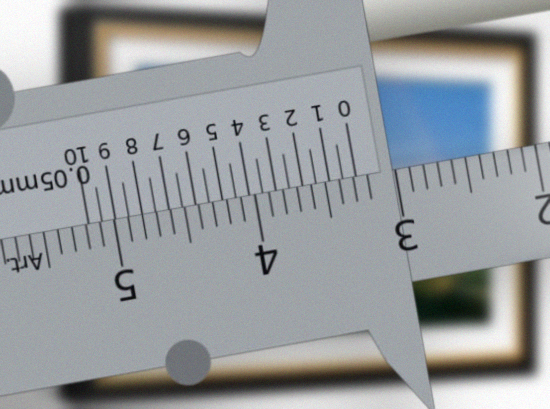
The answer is 32.8 mm
